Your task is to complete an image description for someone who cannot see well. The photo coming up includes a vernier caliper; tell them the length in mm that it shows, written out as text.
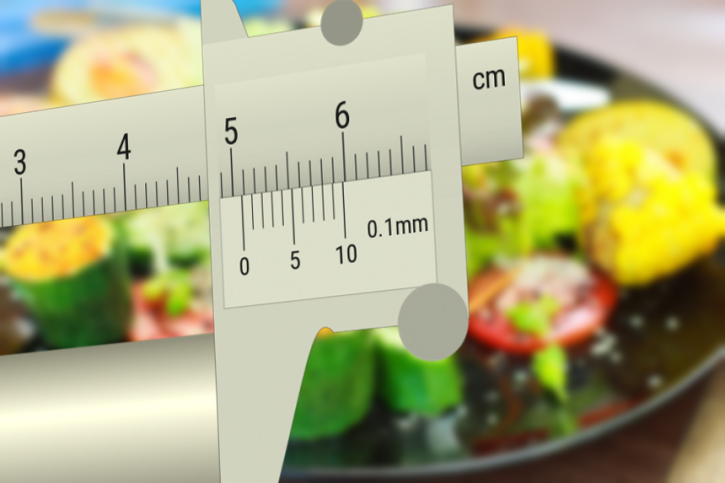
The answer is 50.8 mm
